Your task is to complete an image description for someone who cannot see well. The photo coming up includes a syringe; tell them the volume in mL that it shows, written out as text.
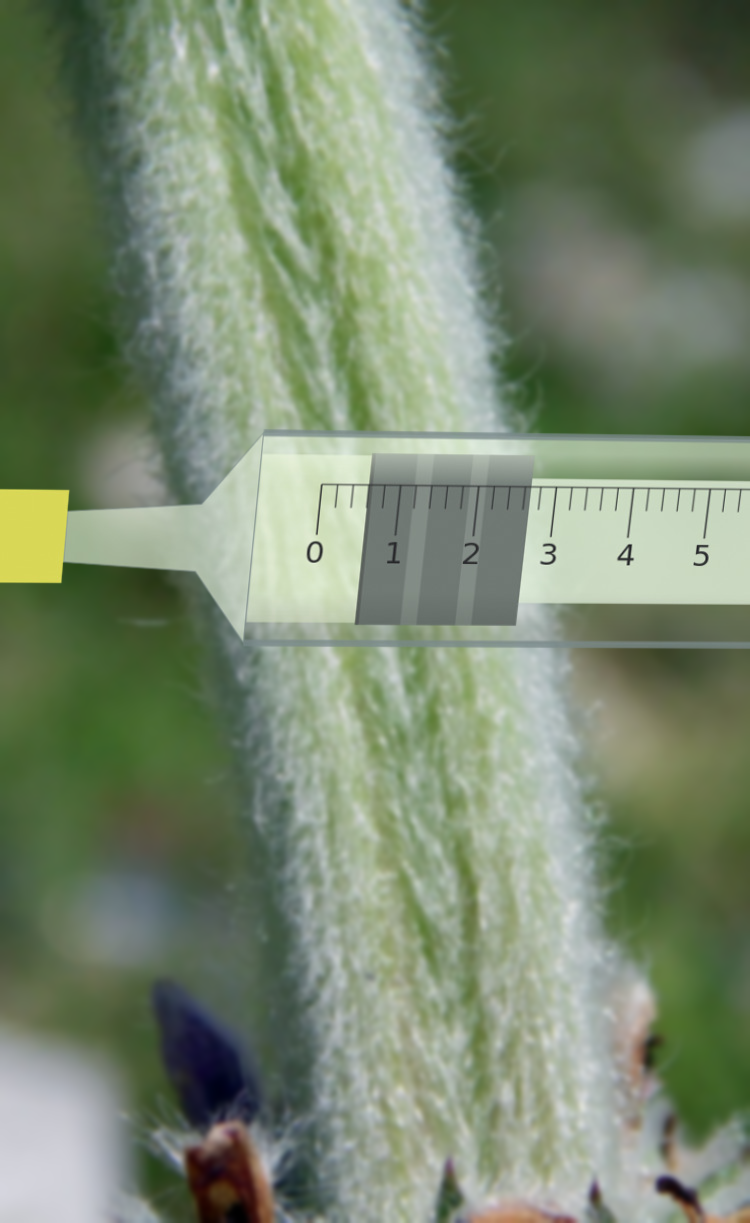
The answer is 0.6 mL
